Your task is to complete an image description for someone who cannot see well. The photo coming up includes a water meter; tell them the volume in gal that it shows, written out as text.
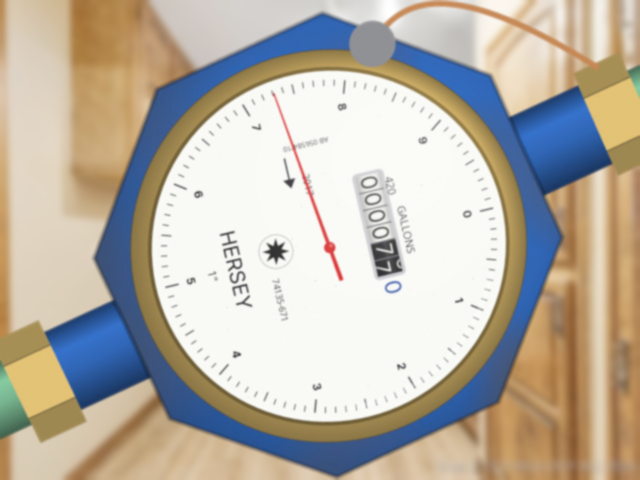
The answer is 767.3 gal
